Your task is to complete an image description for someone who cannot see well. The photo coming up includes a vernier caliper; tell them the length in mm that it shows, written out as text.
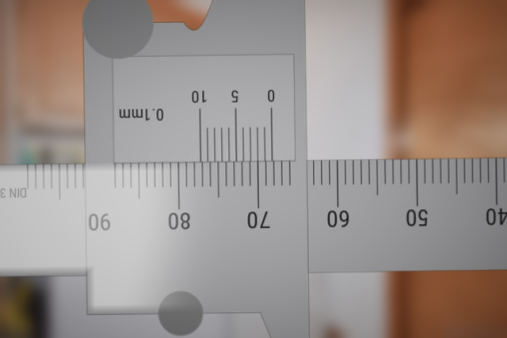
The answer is 68.2 mm
